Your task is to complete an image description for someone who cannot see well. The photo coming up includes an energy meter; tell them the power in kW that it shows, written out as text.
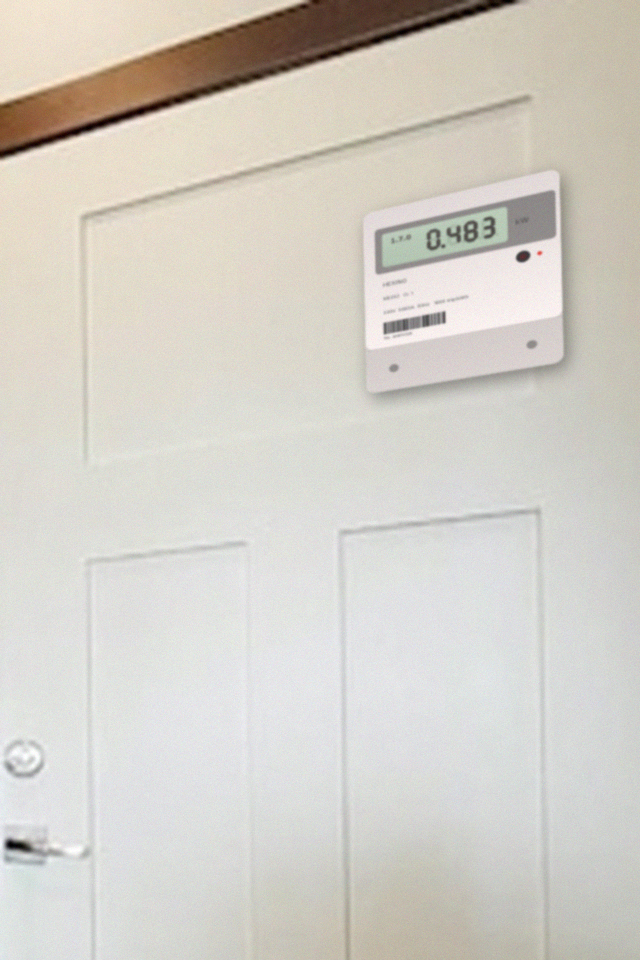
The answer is 0.483 kW
